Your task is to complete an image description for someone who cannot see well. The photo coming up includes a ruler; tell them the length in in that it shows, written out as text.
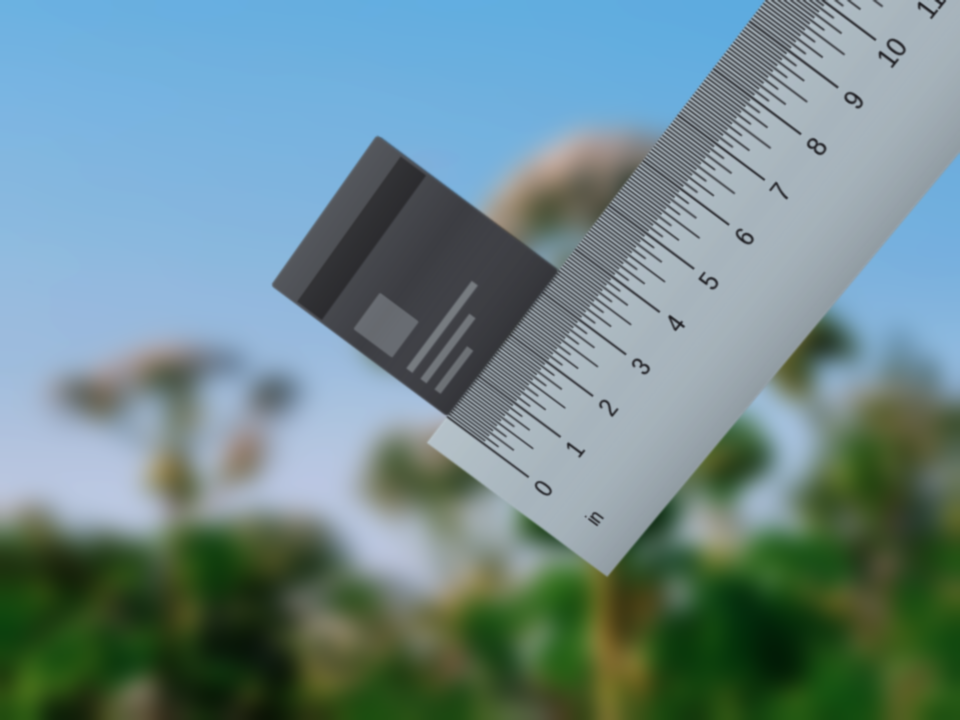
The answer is 3.5 in
